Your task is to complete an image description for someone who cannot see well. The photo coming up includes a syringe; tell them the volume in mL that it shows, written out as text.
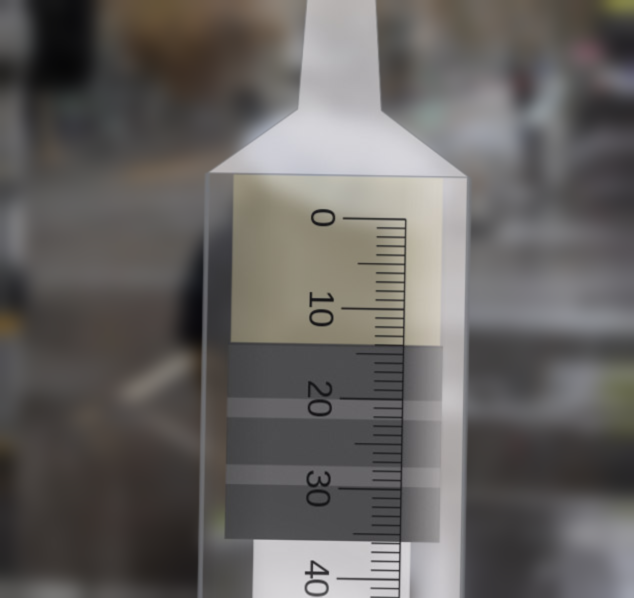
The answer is 14 mL
